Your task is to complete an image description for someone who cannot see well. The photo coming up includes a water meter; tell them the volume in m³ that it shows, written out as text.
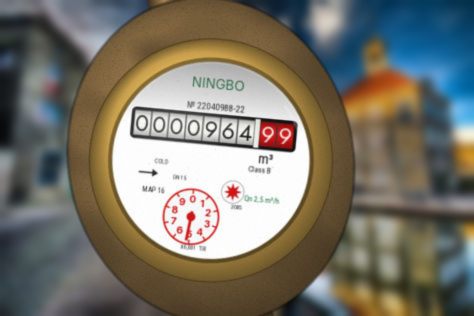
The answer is 964.995 m³
